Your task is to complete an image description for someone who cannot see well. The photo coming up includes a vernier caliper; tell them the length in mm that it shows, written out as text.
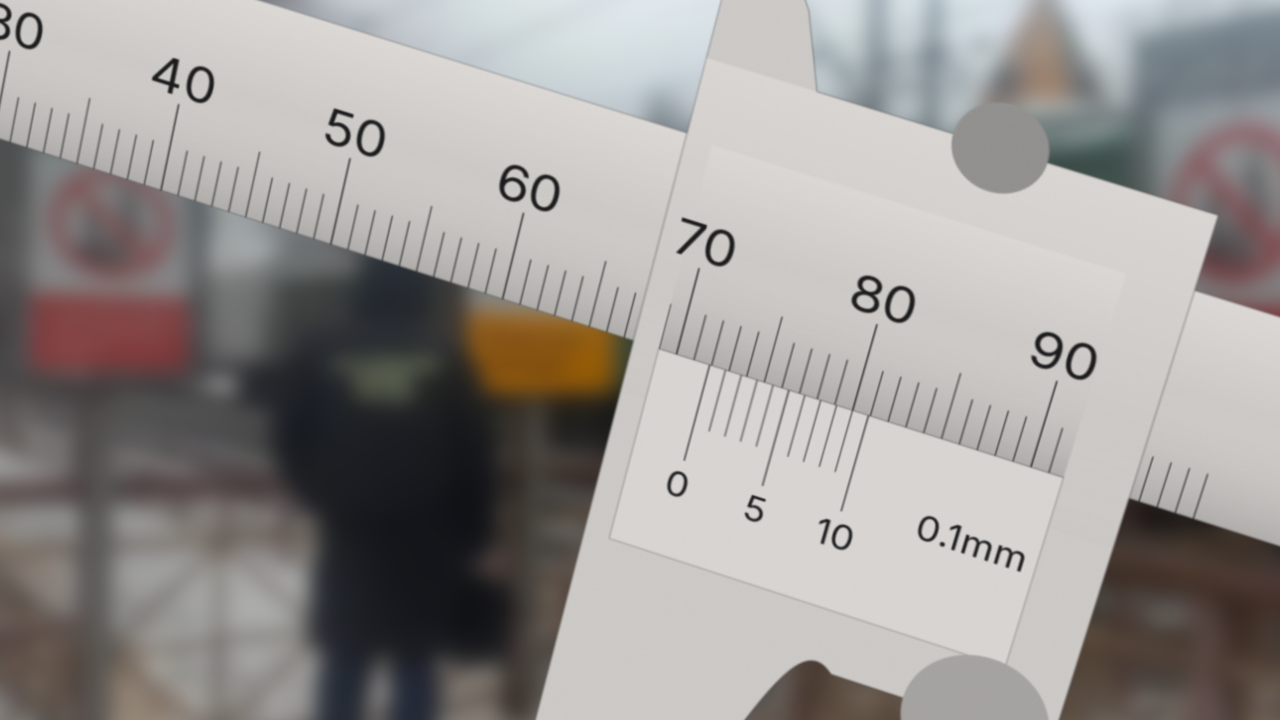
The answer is 71.9 mm
